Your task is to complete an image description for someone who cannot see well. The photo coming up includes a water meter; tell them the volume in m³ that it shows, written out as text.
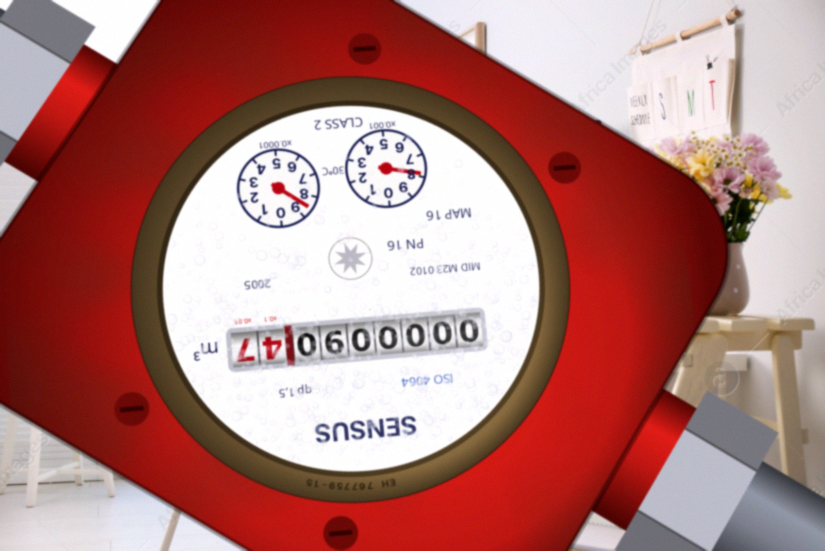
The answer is 90.4778 m³
